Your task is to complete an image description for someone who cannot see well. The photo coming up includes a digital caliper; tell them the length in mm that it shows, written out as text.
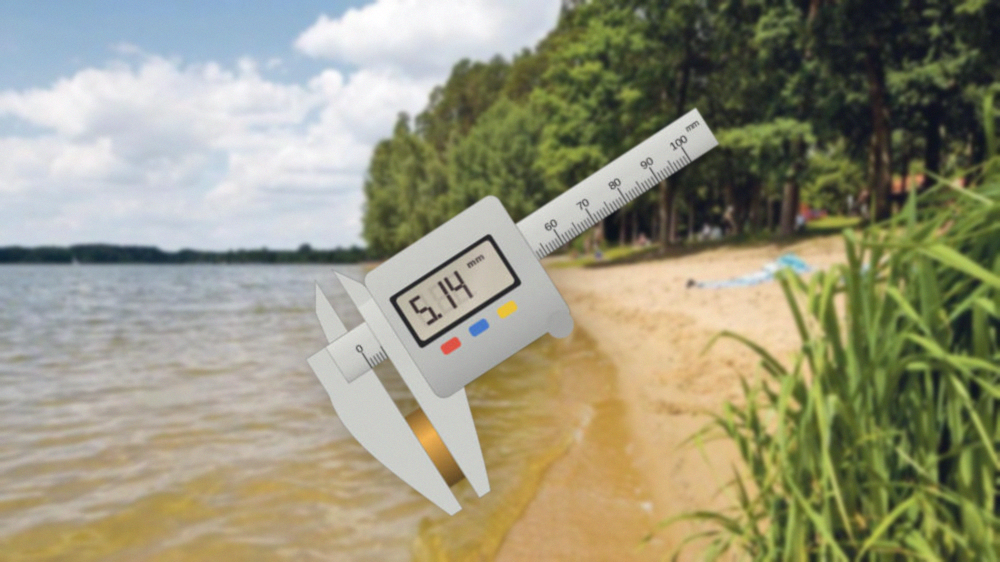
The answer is 5.14 mm
